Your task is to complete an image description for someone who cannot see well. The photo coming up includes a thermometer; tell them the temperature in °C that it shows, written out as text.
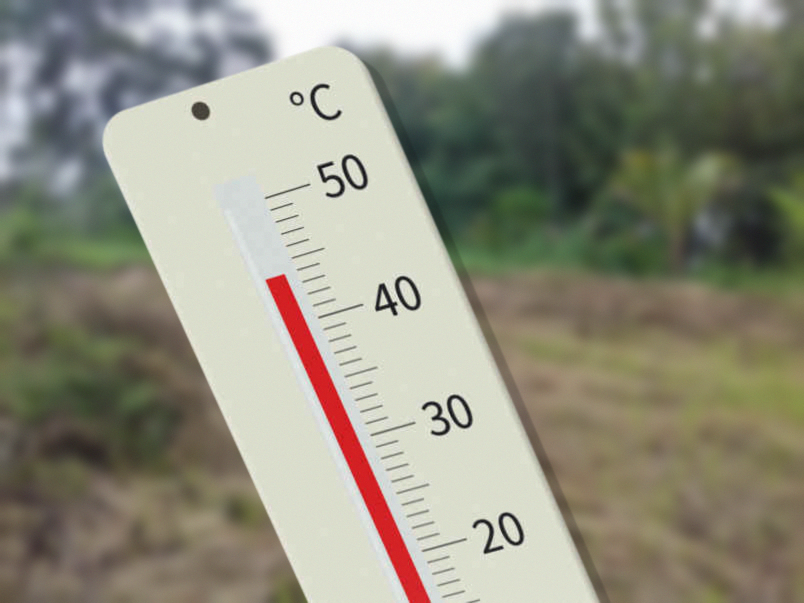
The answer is 44 °C
